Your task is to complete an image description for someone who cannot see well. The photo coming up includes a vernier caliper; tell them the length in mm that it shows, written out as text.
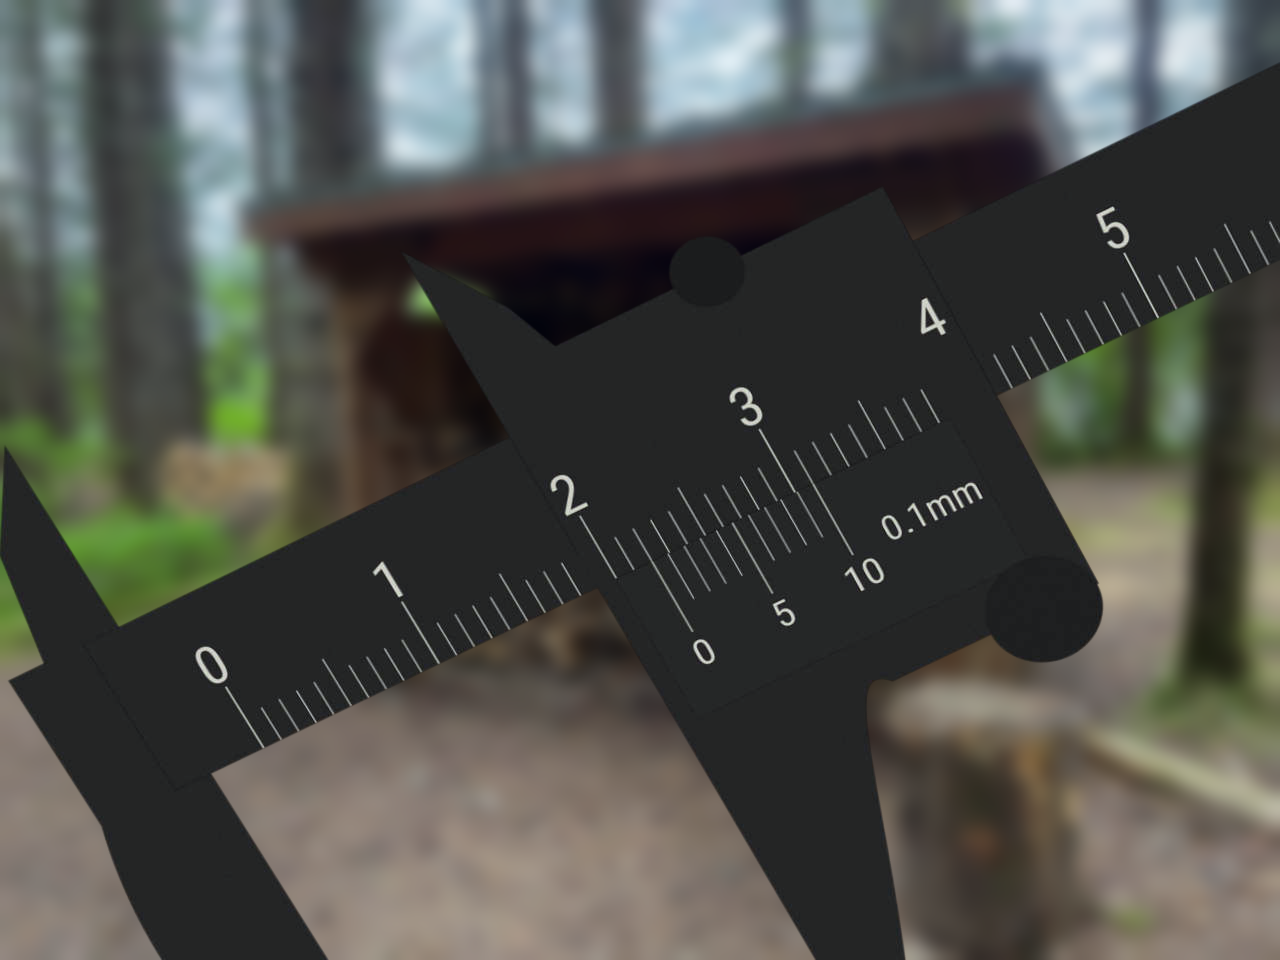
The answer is 22.0 mm
